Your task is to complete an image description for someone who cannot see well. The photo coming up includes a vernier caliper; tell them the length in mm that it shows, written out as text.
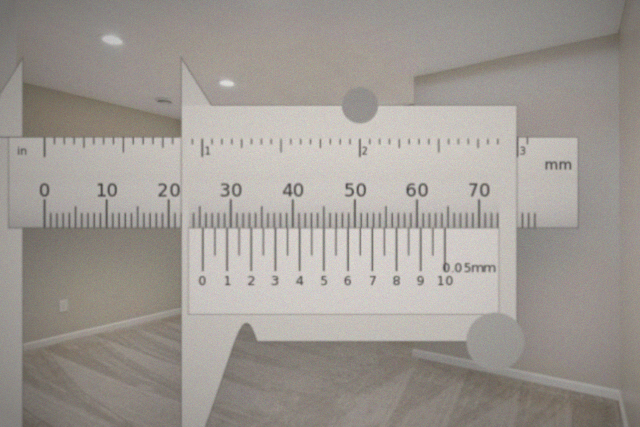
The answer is 25.5 mm
